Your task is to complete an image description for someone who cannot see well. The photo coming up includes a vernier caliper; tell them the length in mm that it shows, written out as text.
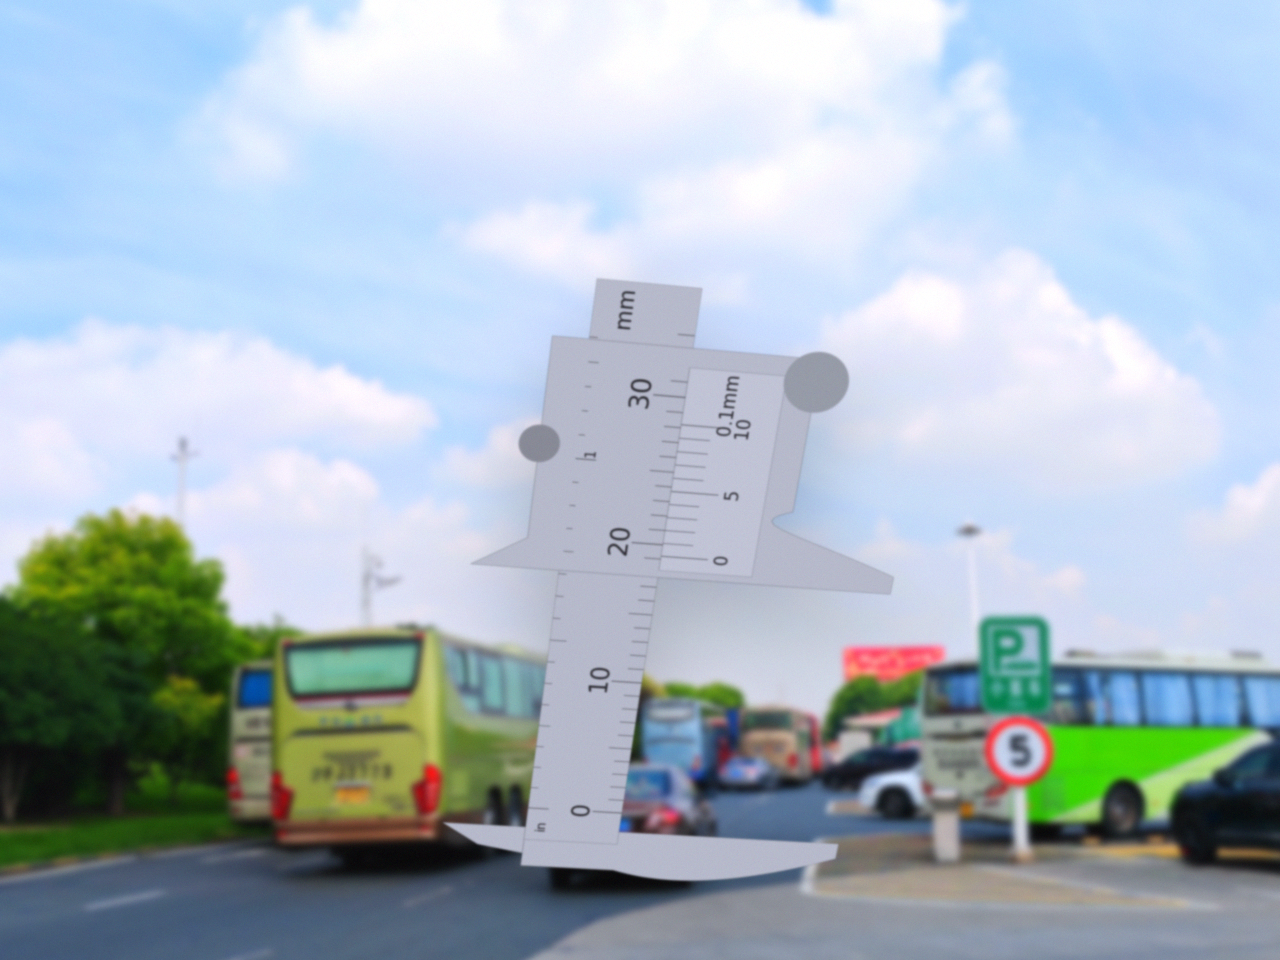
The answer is 19.2 mm
